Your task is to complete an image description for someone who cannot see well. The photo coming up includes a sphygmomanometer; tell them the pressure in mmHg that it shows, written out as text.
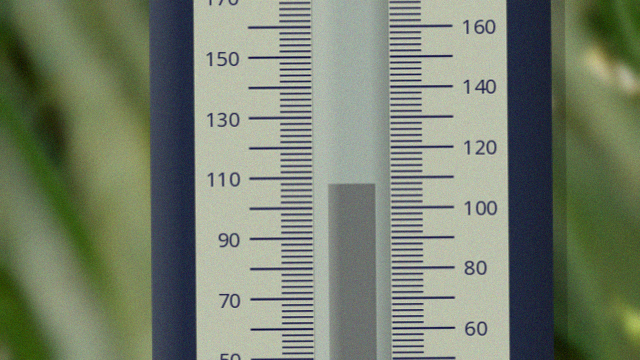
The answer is 108 mmHg
